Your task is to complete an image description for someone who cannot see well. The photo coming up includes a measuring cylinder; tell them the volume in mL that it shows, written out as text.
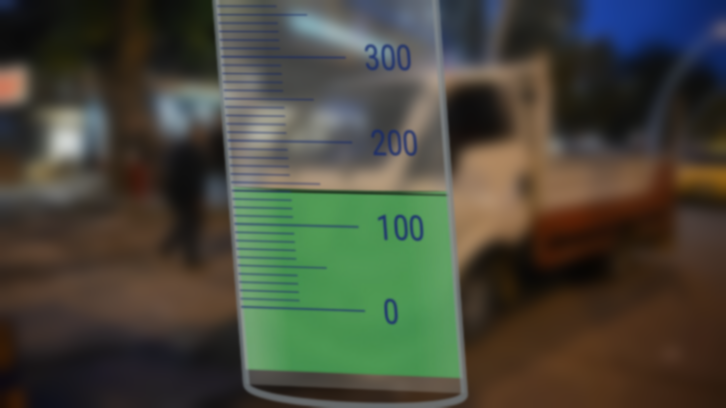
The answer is 140 mL
